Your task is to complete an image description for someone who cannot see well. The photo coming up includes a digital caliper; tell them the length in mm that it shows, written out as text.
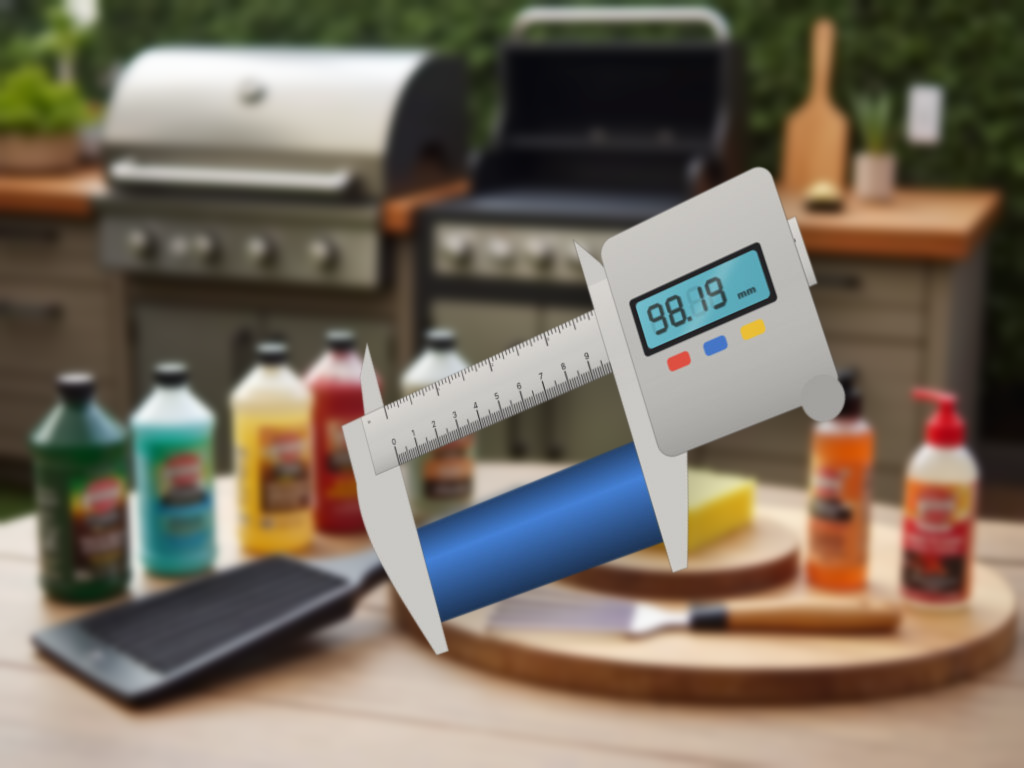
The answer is 98.19 mm
